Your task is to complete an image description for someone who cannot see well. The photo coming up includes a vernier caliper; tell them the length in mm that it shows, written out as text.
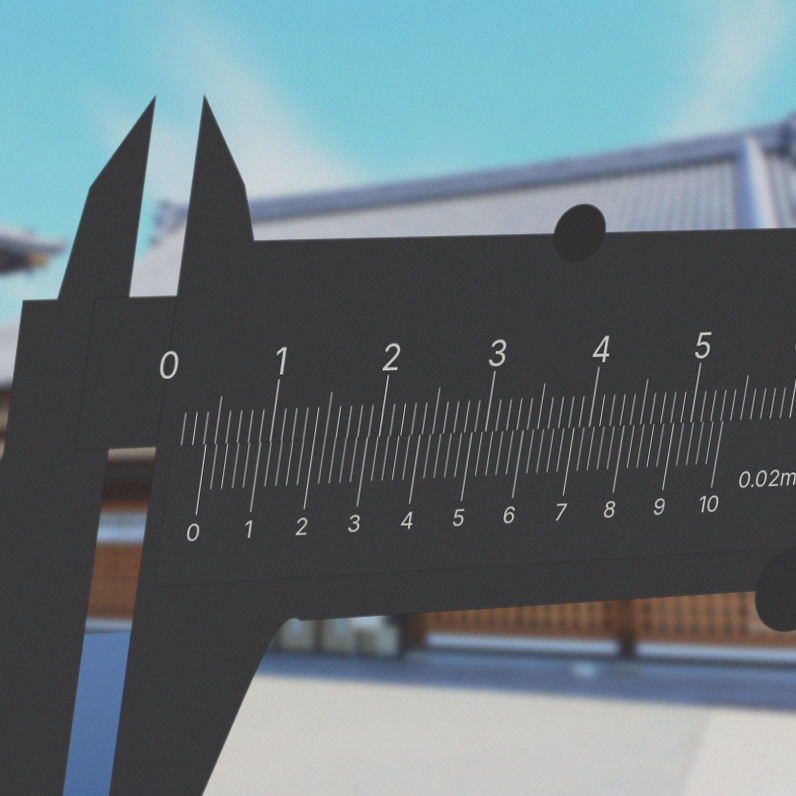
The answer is 4.2 mm
